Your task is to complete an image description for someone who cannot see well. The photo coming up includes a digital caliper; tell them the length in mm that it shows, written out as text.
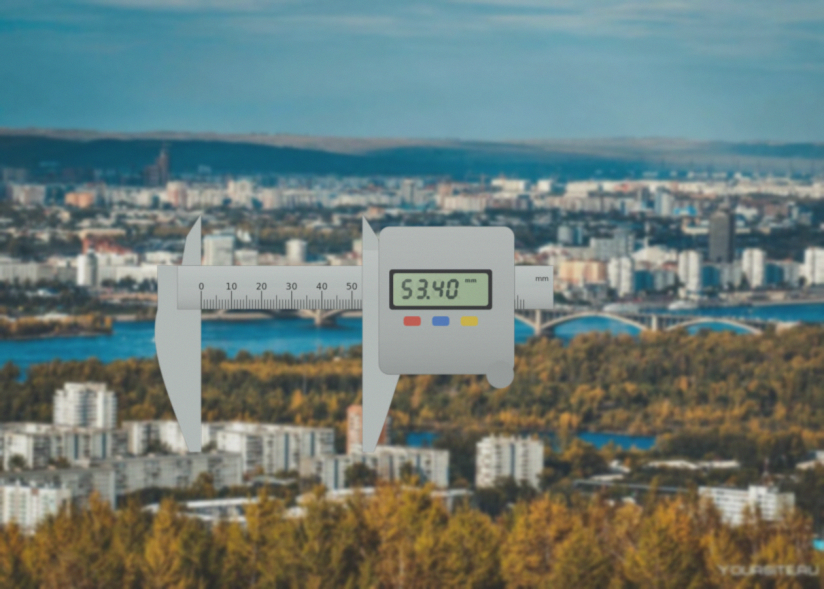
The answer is 53.40 mm
